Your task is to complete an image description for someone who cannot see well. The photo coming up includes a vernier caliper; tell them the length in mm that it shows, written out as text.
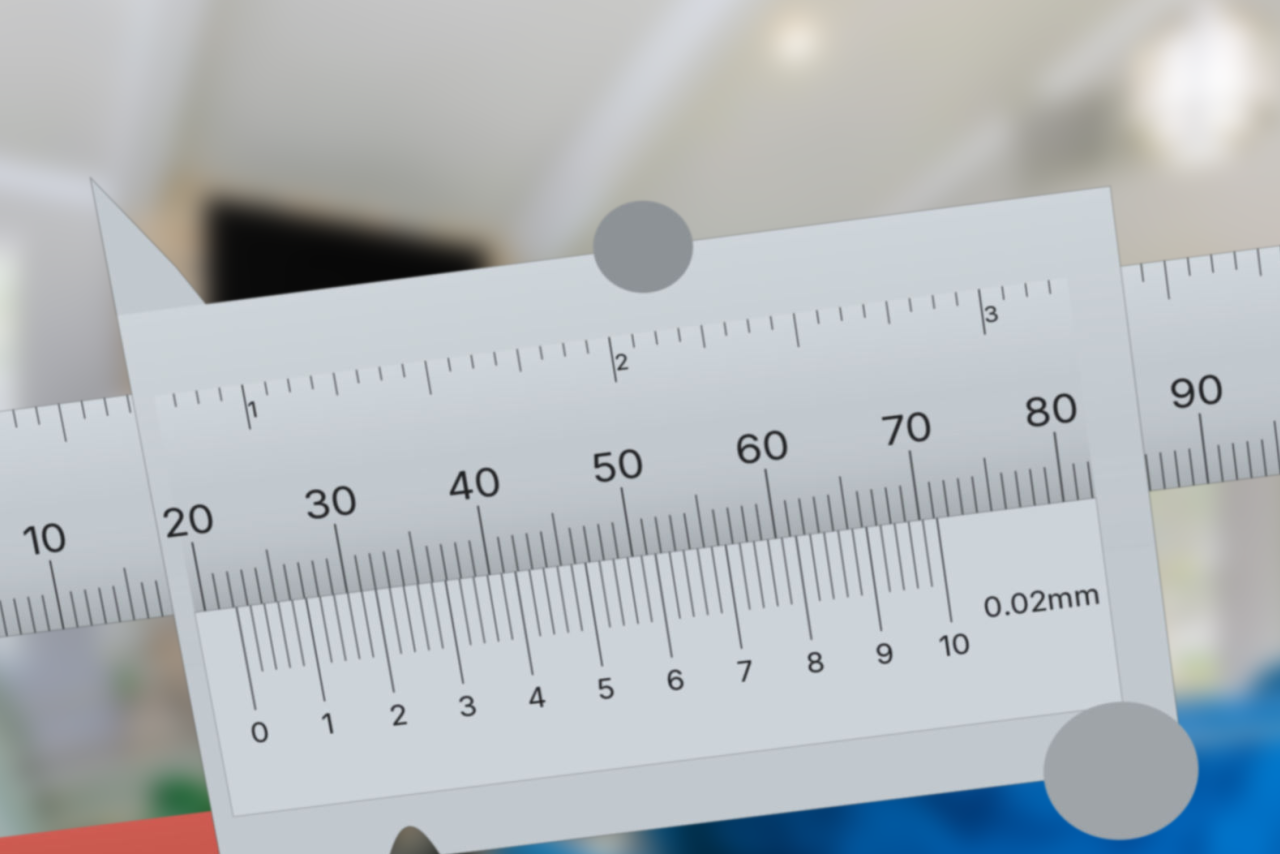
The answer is 22.2 mm
